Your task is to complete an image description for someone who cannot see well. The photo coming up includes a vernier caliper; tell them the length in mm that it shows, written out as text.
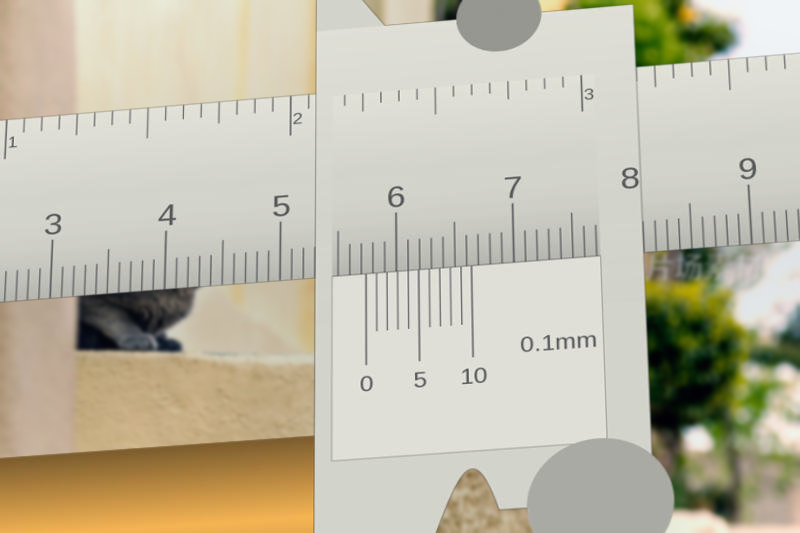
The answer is 57.4 mm
